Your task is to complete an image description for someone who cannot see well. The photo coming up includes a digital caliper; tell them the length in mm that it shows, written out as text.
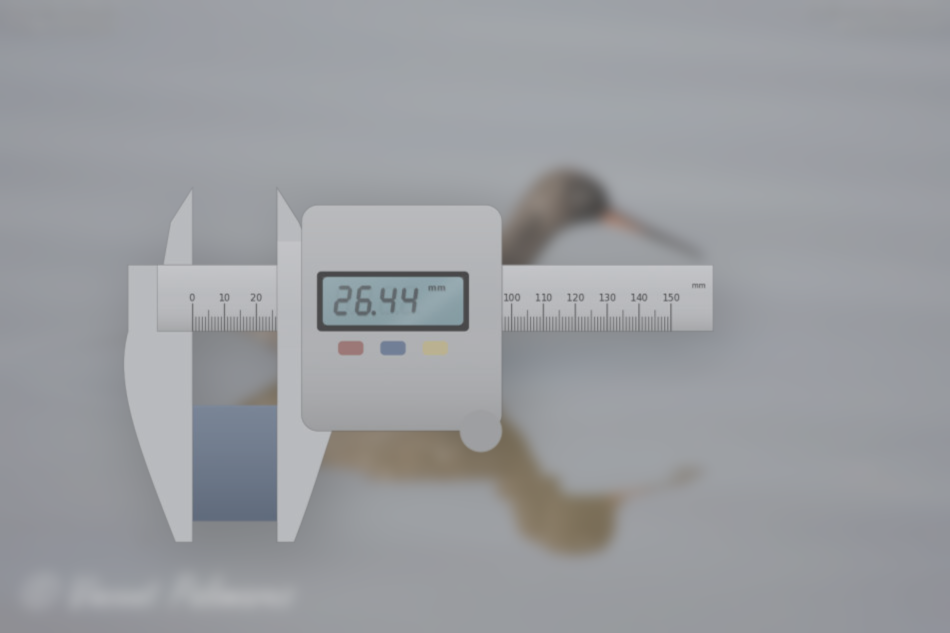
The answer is 26.44 mm
